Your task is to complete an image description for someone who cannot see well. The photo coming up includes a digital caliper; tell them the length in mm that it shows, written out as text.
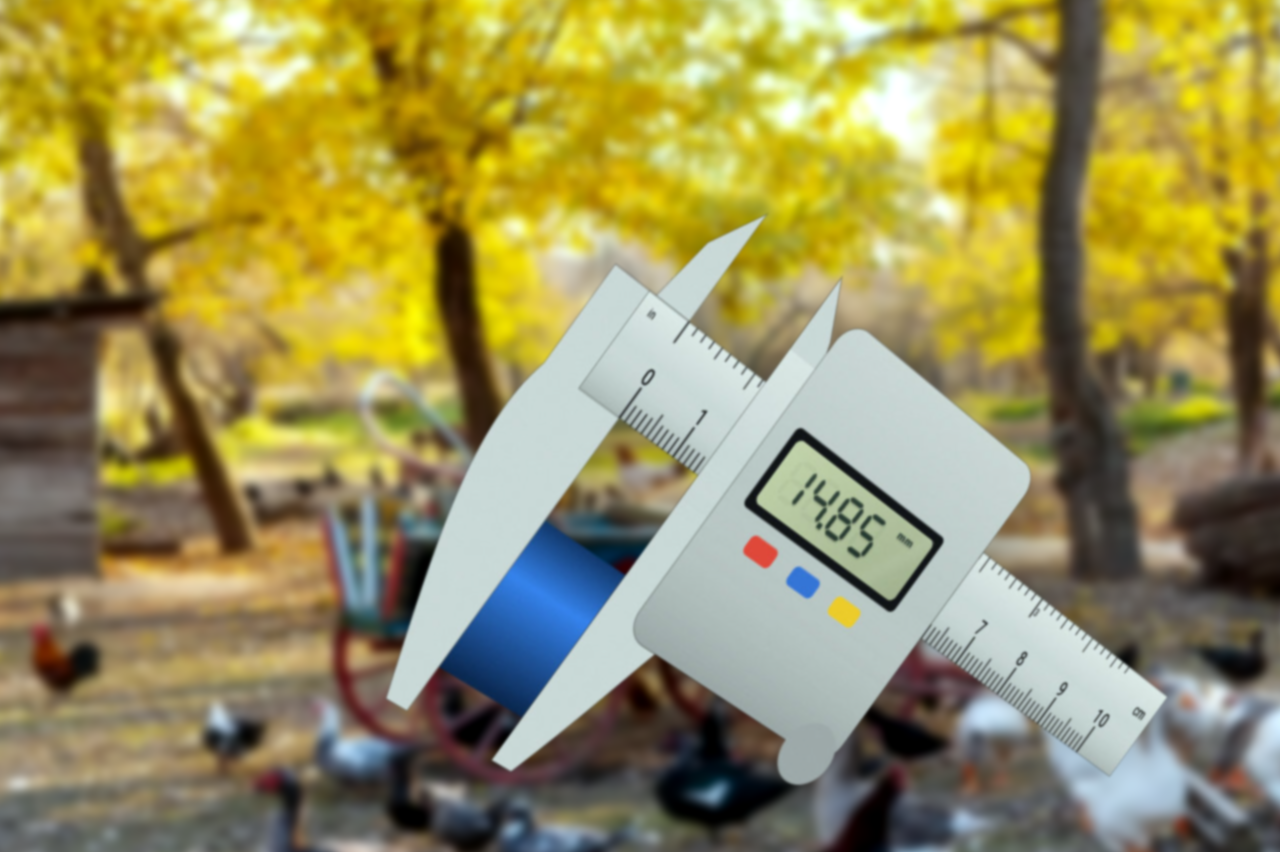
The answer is 14.85 mm
